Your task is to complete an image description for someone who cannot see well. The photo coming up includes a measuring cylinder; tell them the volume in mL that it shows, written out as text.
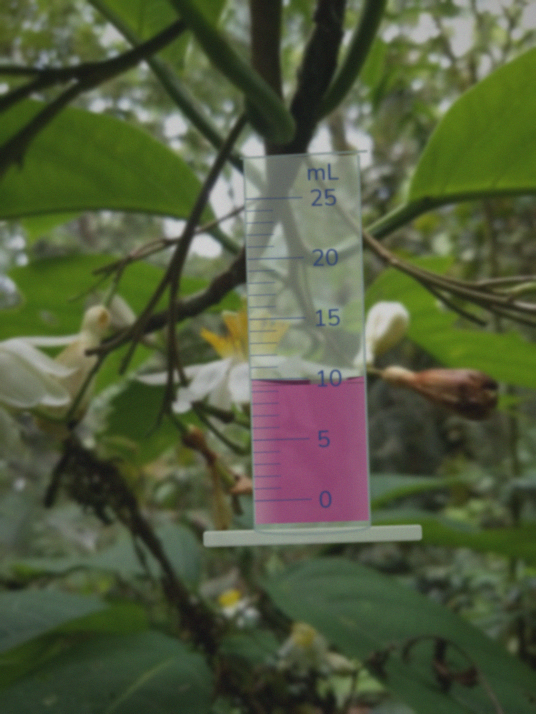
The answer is 9.5 mL
